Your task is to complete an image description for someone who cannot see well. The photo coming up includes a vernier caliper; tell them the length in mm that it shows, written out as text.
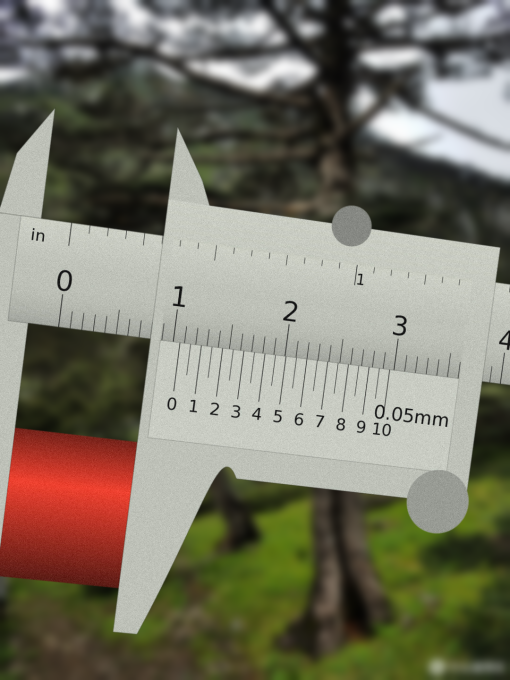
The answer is 10.6 mm
